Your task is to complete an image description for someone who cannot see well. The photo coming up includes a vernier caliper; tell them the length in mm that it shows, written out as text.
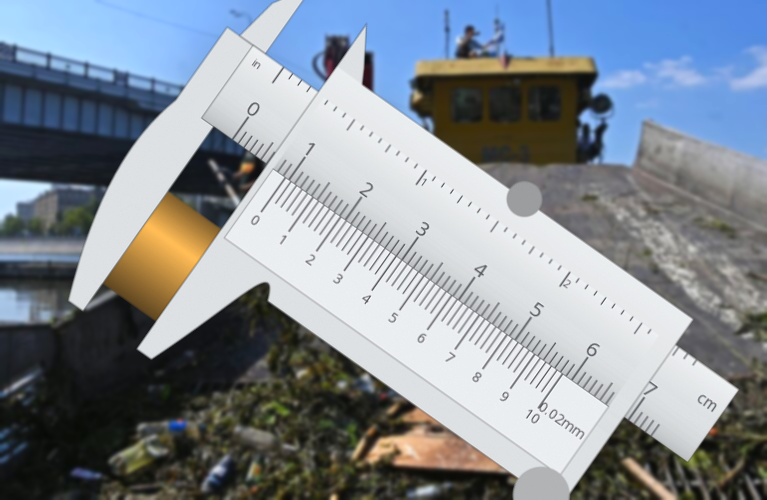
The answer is 9.4 mm
